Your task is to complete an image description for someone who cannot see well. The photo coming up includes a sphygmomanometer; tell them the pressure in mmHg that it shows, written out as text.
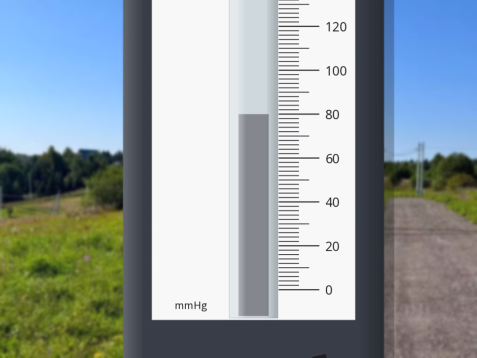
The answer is 80 mmHg
